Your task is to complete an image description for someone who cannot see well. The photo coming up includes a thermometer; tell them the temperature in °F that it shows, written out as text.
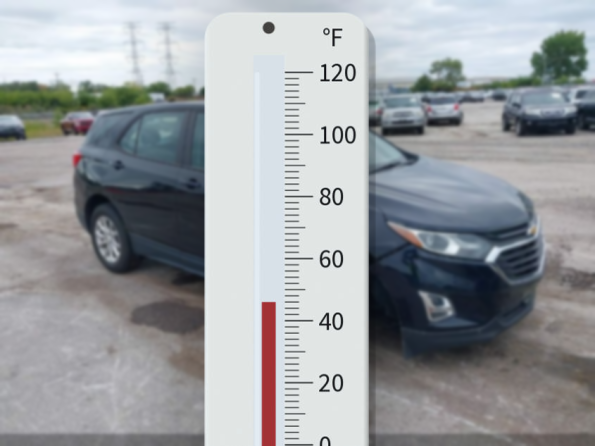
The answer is 46 °F
